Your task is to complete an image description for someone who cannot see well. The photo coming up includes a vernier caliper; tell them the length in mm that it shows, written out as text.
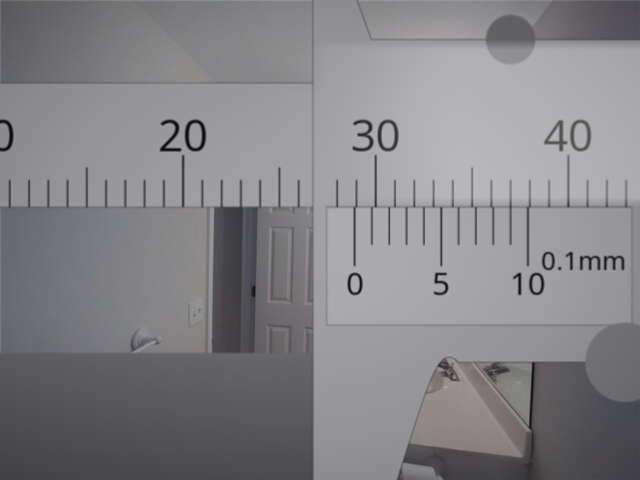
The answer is 28.9 mm
